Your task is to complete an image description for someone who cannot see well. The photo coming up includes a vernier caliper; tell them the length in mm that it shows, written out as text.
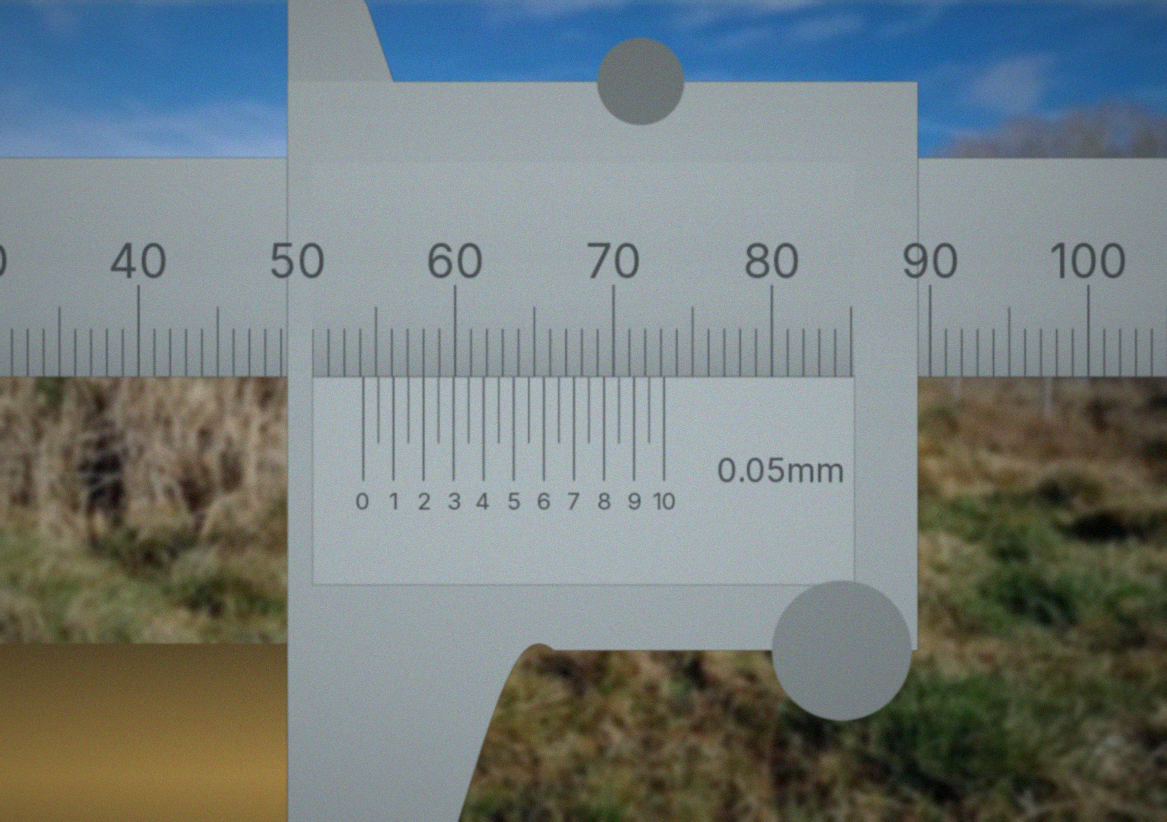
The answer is 54.2 mm
